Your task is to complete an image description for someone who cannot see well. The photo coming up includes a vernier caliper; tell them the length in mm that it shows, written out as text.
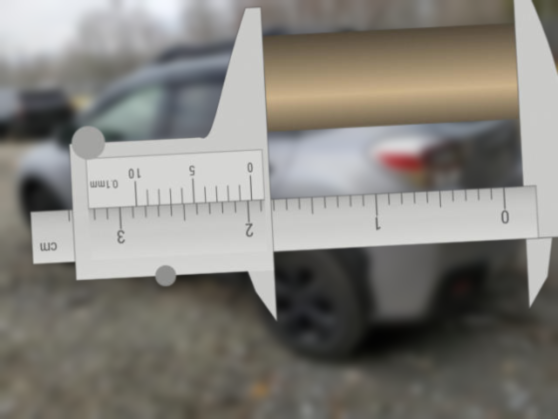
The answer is 19.7 mm
